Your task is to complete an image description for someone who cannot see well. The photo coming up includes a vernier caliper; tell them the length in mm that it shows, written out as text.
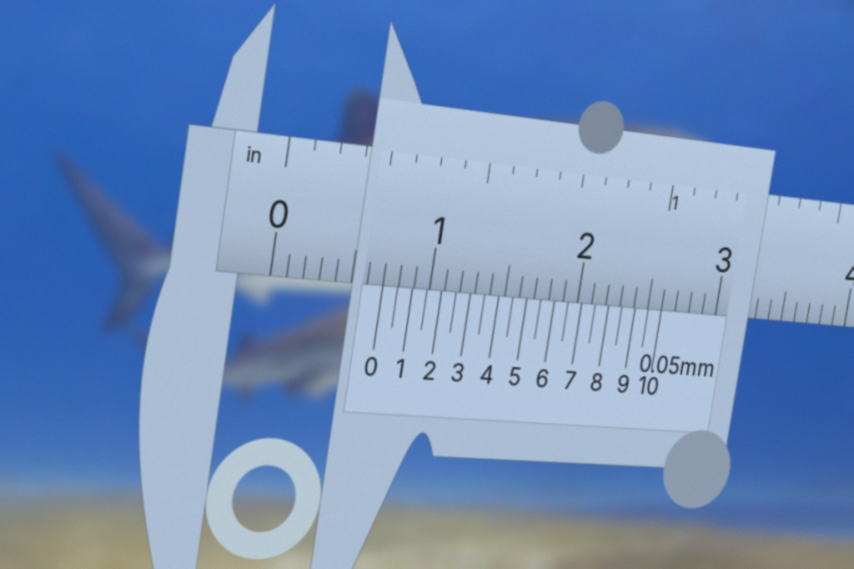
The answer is 7.0 mm
